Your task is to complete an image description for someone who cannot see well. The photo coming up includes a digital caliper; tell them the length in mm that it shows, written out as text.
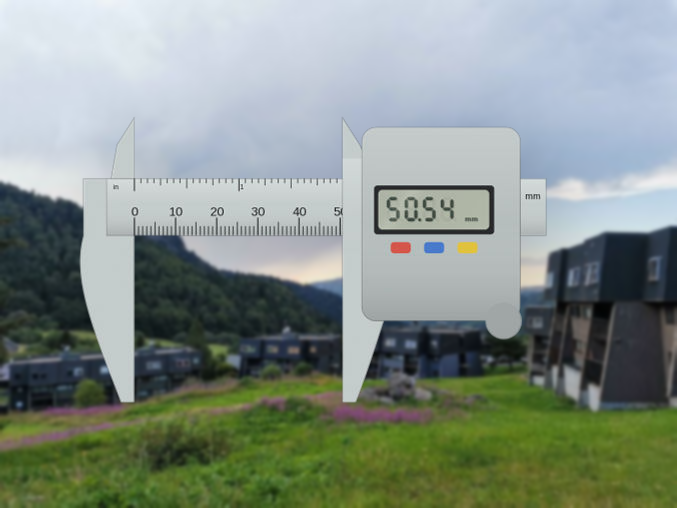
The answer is 50.54 mm
